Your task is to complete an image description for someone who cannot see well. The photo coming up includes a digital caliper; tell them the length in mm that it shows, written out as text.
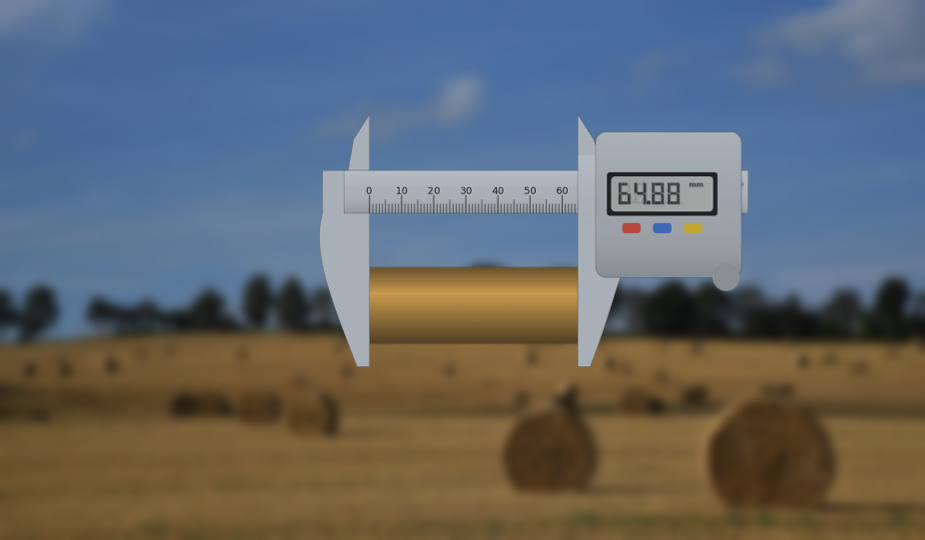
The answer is 64.88 mm
